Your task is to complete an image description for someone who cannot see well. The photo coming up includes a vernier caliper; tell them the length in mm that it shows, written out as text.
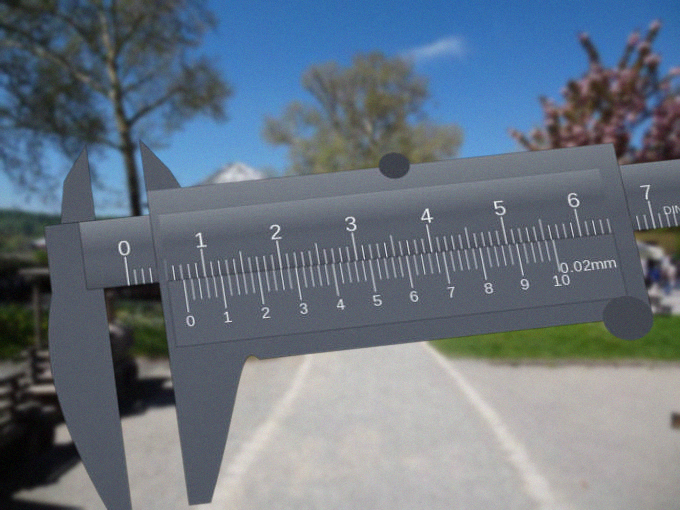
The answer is 7.2 mm
